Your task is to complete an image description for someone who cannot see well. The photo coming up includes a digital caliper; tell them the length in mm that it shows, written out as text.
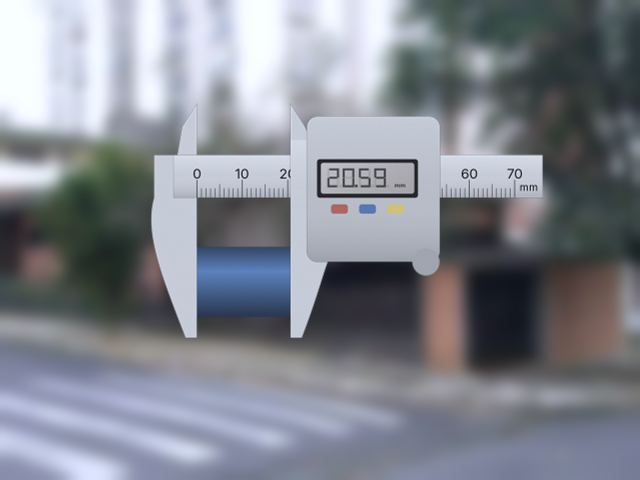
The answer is 20.59 mm
